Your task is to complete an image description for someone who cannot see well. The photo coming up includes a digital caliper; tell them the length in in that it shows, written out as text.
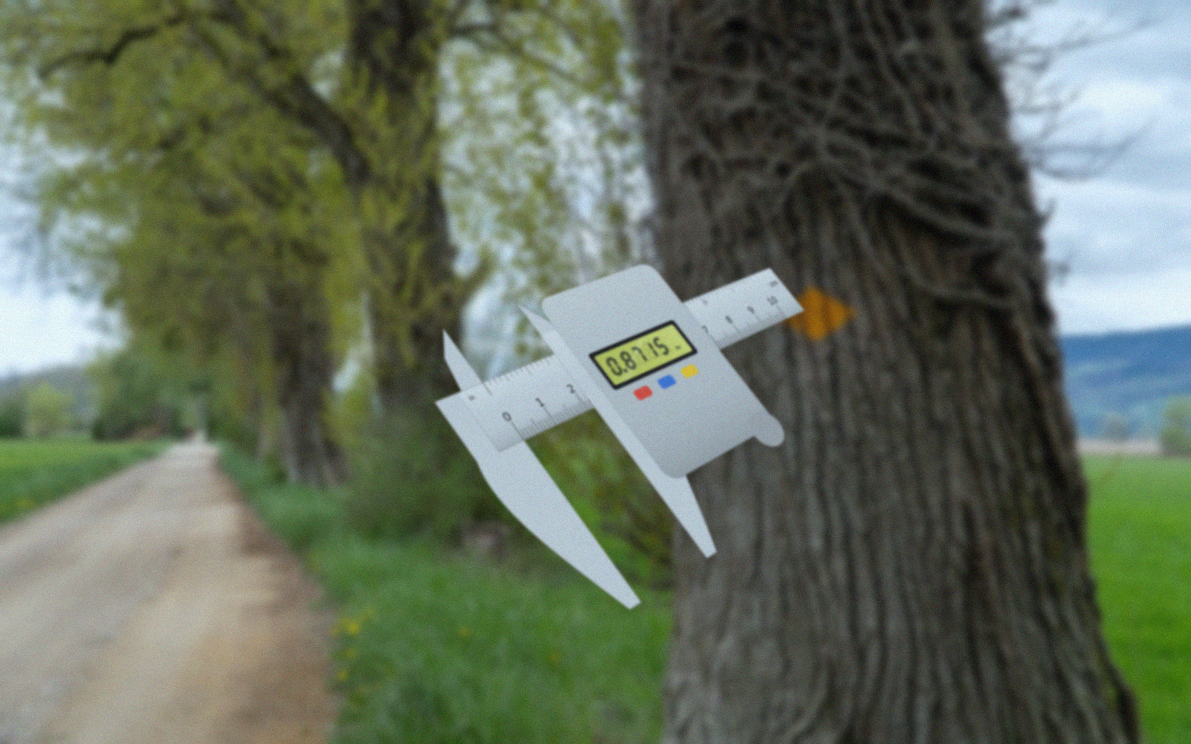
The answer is 0.8715 in
